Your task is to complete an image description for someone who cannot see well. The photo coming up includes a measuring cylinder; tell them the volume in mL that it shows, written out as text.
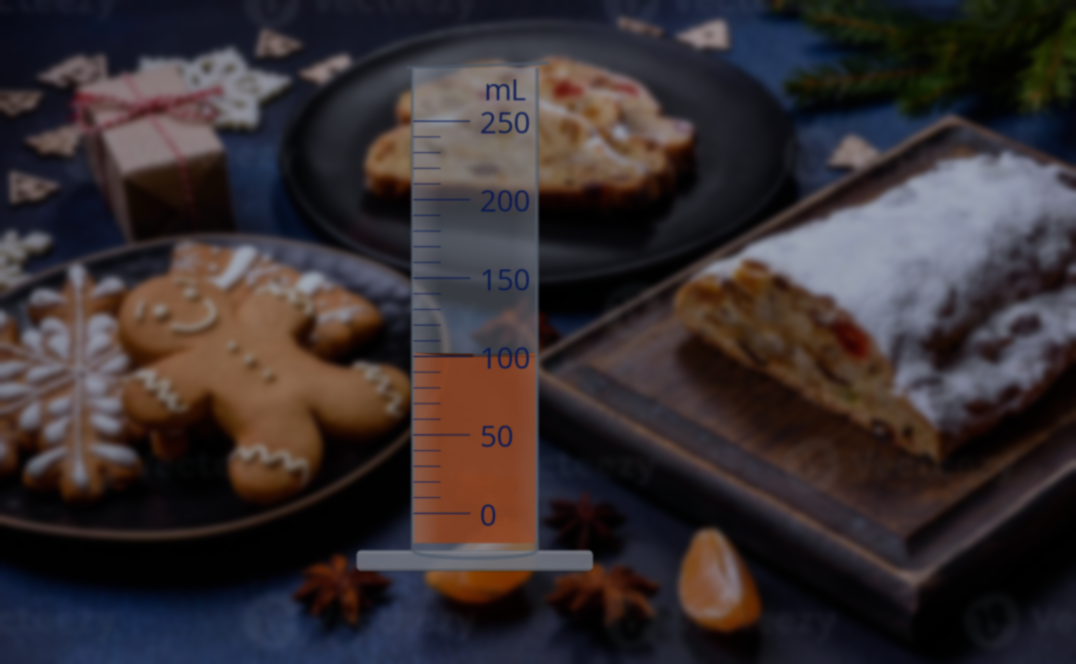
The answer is 100 mL
